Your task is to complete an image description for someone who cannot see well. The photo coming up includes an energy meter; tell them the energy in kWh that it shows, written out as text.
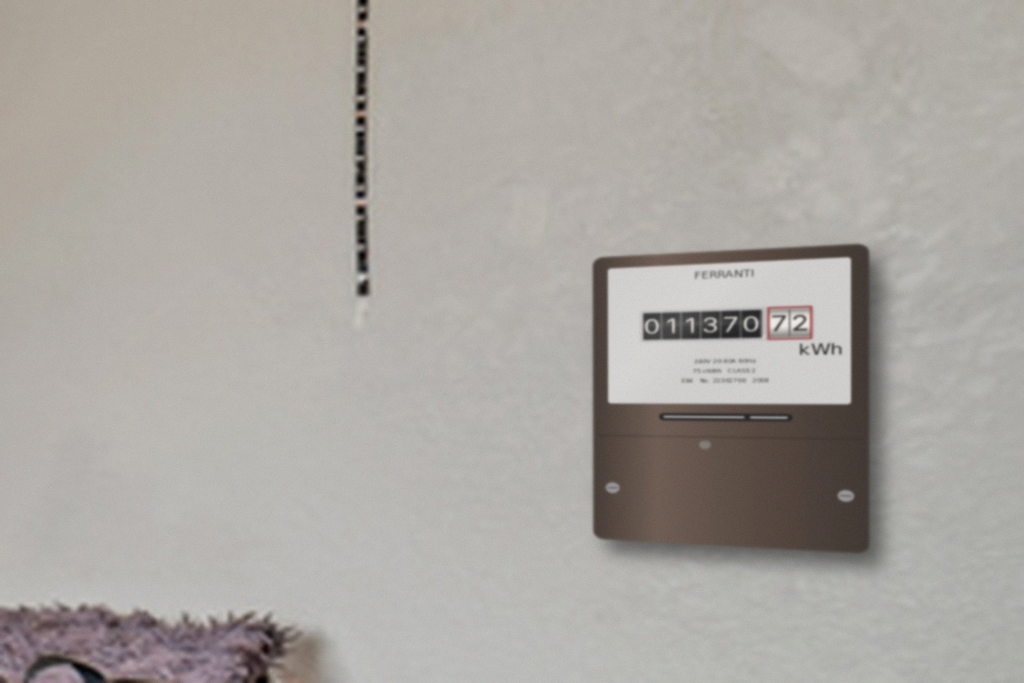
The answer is 11370.72 kWh
